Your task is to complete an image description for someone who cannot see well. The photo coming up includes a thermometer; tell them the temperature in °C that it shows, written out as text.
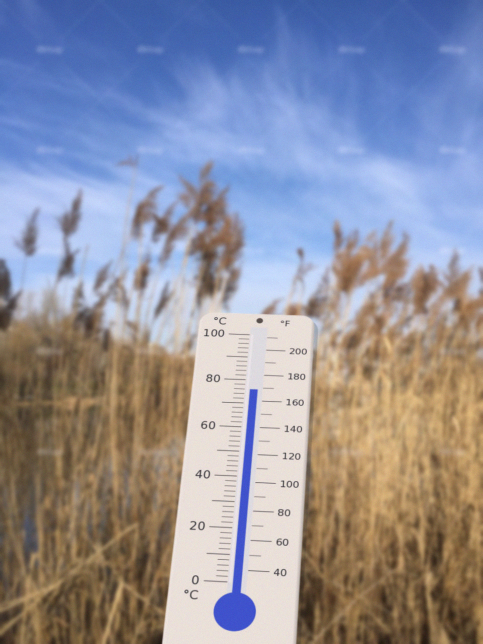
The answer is 76 °C
